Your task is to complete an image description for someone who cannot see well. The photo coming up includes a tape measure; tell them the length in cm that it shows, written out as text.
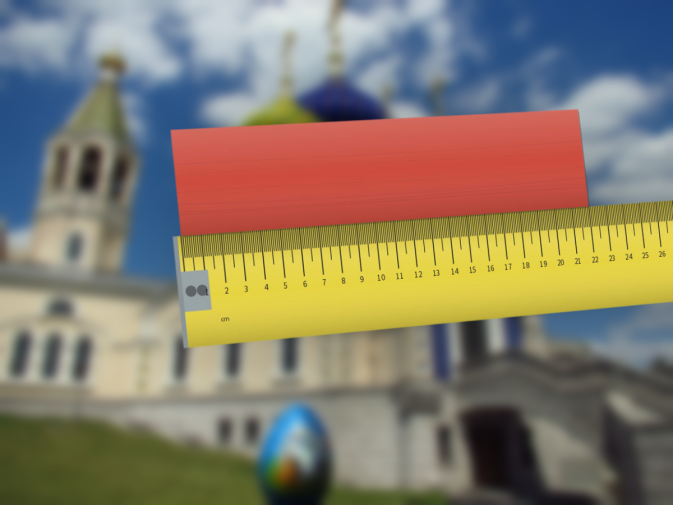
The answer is 22 cm
